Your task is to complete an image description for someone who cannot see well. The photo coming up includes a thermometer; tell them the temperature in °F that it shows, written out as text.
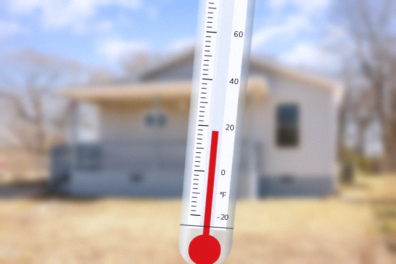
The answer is 18 °F
